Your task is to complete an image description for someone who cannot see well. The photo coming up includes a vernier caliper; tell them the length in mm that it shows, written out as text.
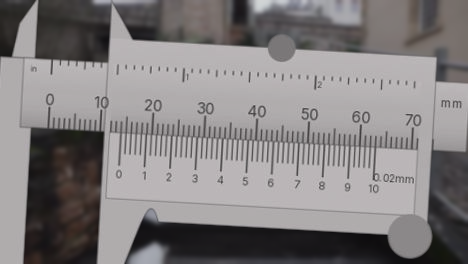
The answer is 14.0 mm
